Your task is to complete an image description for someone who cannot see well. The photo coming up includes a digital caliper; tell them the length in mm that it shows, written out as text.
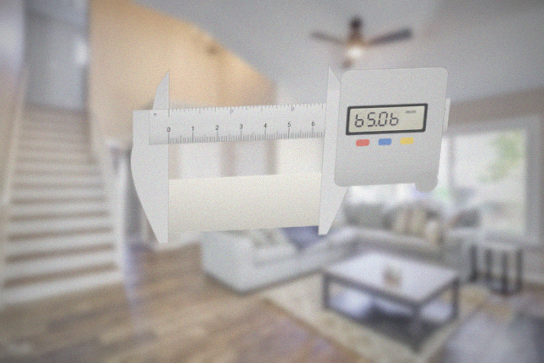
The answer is 65.06 mm
